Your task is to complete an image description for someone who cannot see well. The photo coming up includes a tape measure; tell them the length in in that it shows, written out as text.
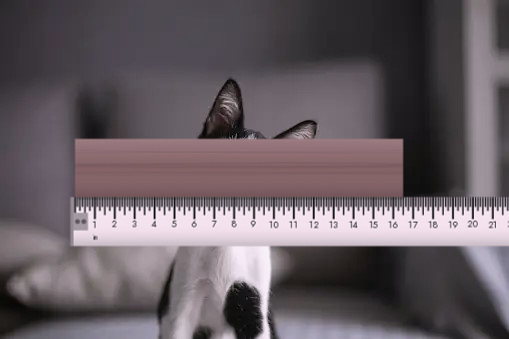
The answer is 16.5 in
